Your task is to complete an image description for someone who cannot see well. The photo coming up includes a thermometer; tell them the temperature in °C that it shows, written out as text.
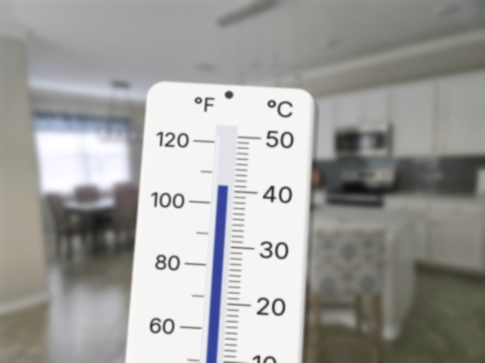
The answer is 41 °C
